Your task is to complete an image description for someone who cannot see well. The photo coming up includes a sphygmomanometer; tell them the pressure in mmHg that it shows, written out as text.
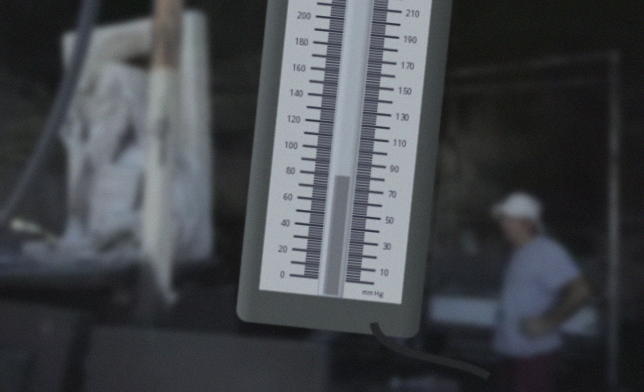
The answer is 80 mmHg
